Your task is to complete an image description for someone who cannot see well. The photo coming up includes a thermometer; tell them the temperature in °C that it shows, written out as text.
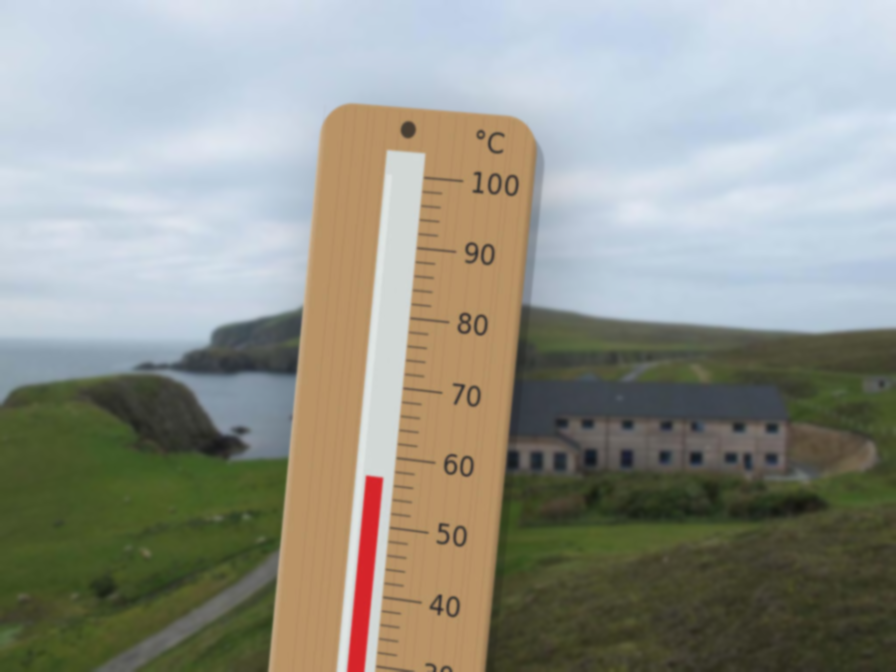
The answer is 57 °C
